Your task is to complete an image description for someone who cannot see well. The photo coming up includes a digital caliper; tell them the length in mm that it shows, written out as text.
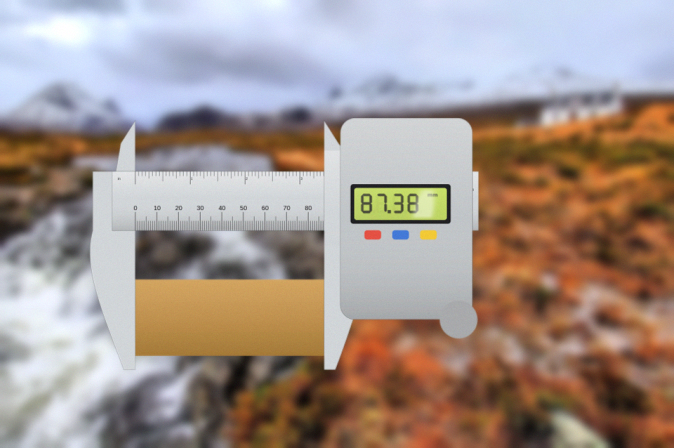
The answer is 87.38 mm
